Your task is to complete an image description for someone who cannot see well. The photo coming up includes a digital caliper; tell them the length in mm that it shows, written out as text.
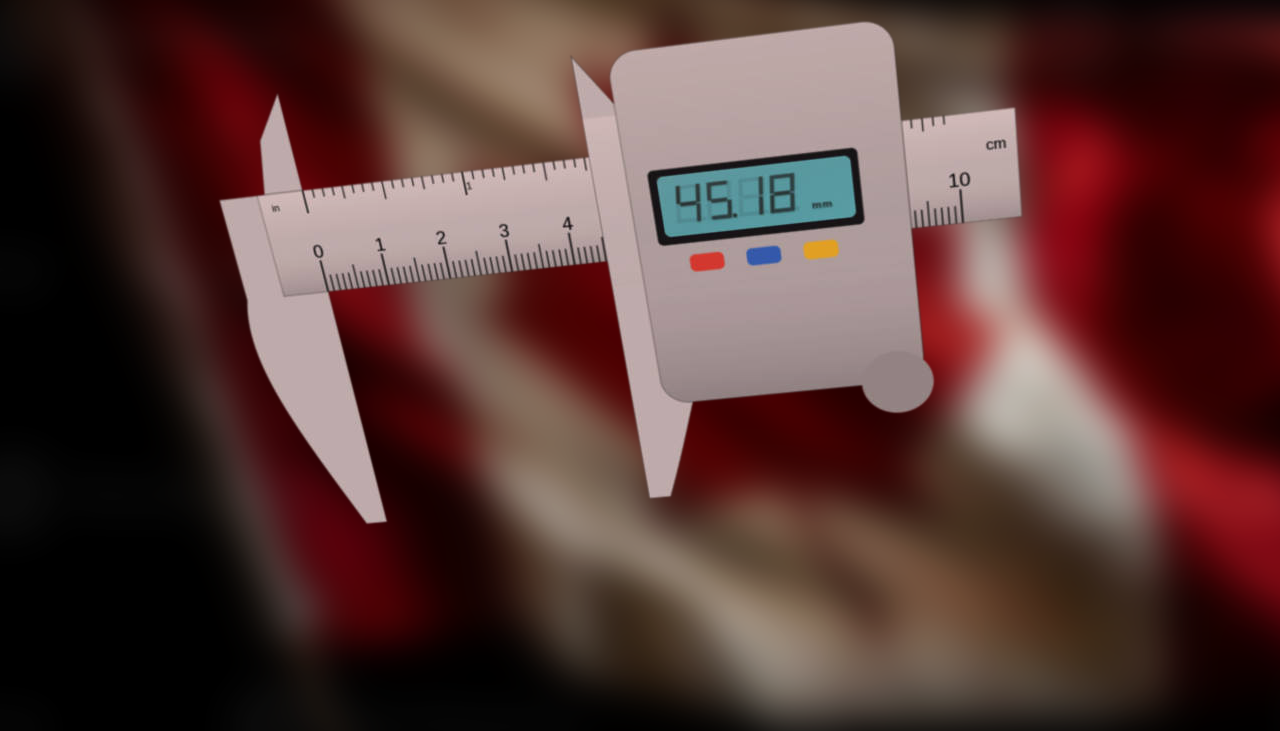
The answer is 45.18 mm
